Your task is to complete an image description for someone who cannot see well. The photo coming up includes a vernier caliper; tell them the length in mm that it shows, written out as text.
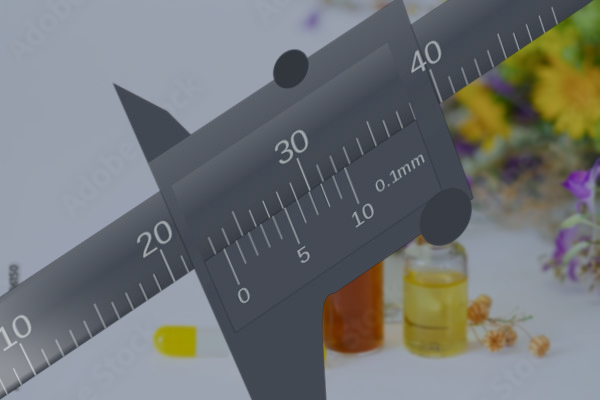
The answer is 23.6 mm
